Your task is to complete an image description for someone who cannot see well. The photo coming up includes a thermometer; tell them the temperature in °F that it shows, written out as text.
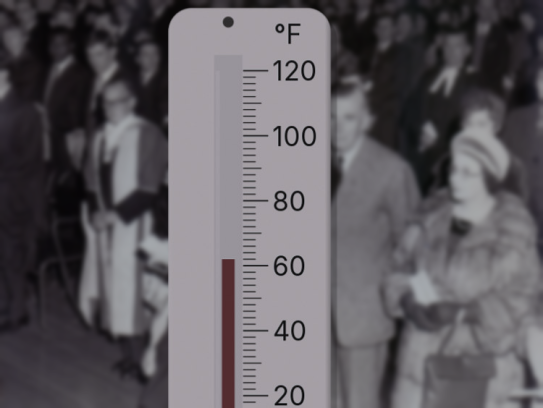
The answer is 62 °F
